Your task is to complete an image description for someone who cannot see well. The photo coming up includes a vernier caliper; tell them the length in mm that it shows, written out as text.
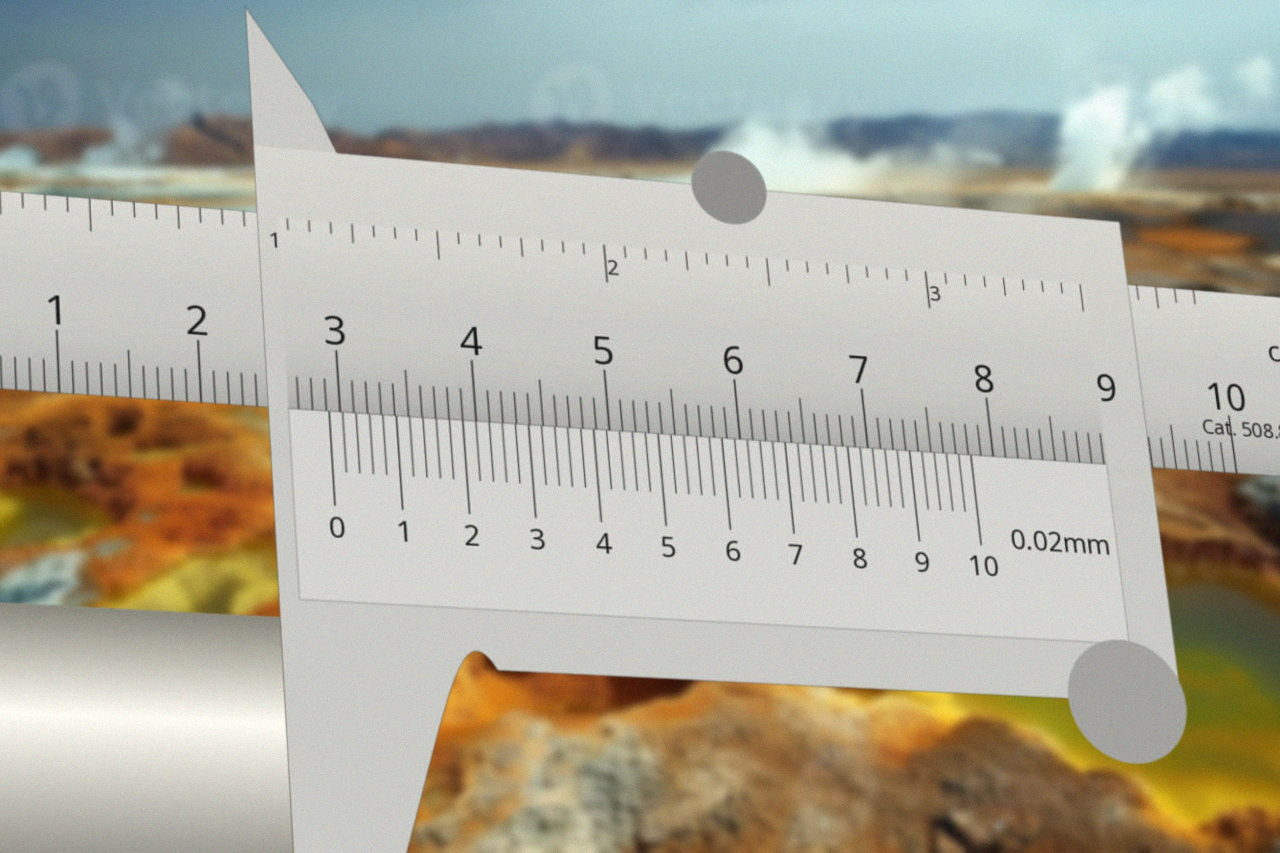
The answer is 29.2 mm
